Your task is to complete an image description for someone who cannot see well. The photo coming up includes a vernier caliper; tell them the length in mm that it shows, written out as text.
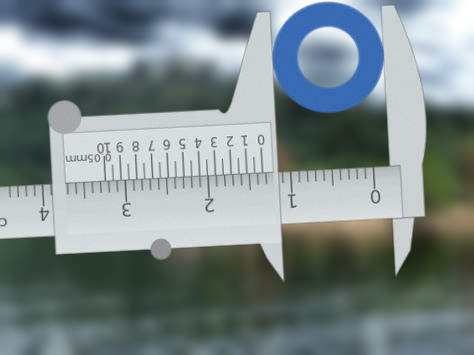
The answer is 13.4 mm
